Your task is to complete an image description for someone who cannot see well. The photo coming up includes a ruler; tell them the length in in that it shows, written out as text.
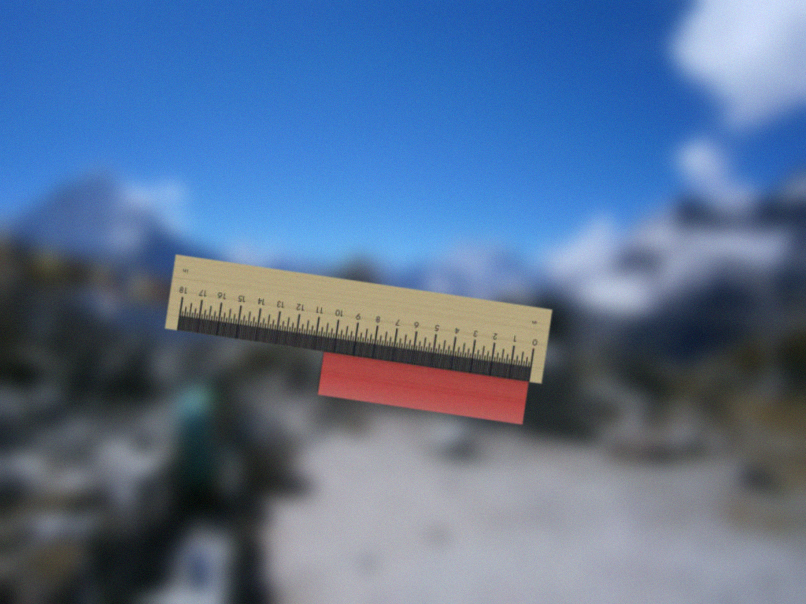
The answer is 10.5 in
